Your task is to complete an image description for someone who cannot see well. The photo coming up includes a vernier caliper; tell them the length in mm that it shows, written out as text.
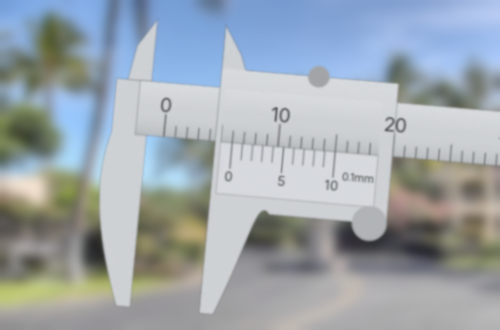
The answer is 6.0 mm
